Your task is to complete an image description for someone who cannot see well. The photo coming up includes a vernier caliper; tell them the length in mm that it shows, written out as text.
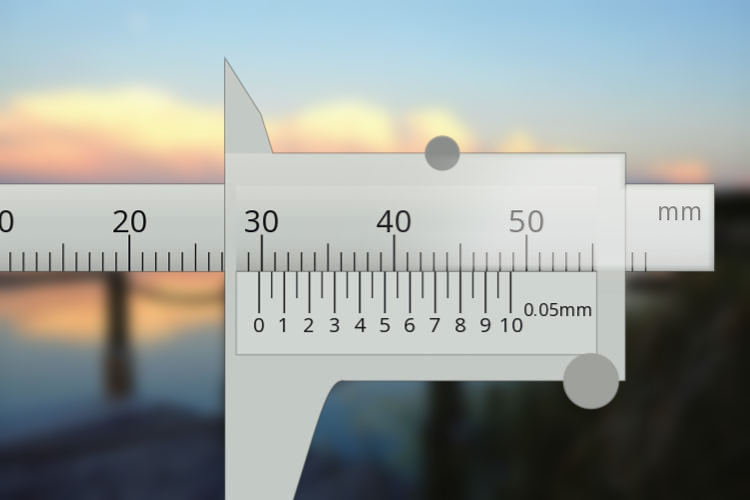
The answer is 29.8 mm
